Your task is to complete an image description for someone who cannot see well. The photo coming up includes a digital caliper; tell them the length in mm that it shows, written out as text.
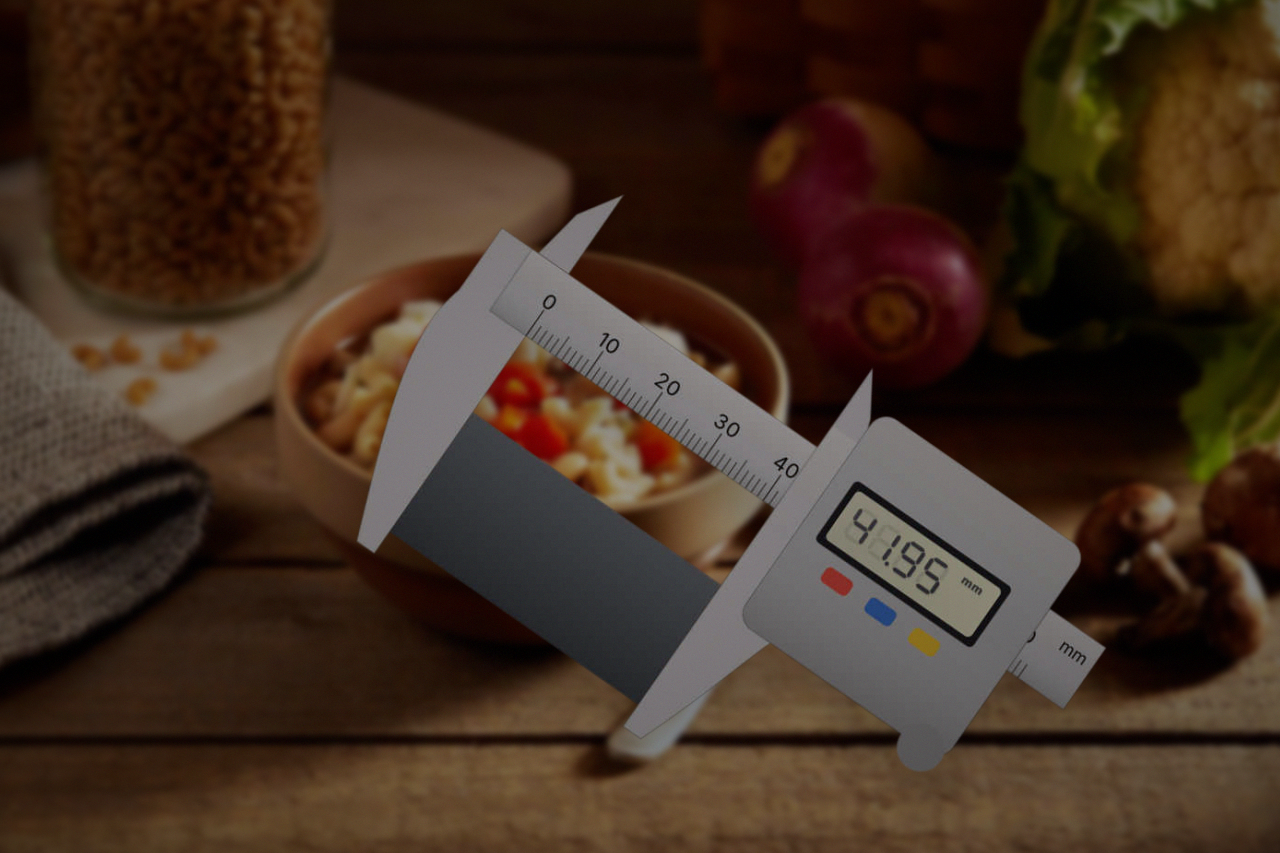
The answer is 41.95 mm
